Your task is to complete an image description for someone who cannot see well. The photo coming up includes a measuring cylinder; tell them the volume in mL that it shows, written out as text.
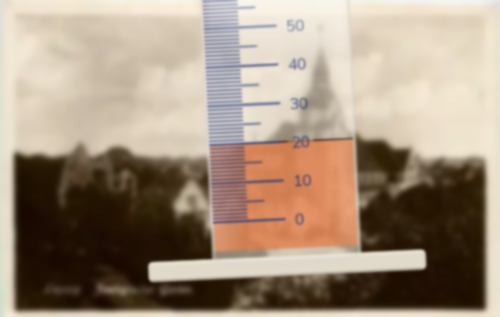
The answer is 20 mL
